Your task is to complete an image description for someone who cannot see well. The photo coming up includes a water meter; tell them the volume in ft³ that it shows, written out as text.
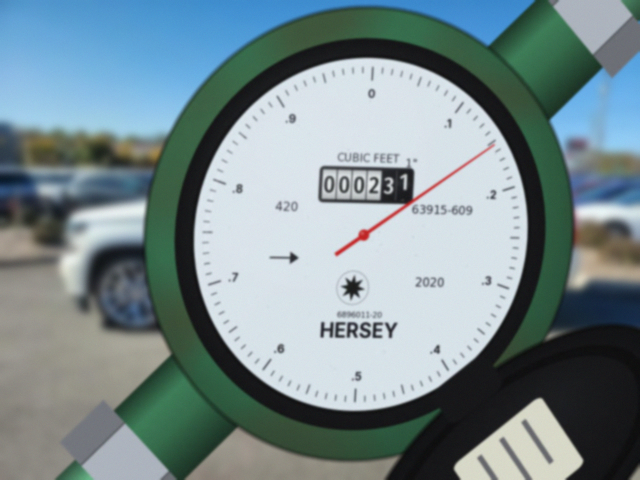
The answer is 231.15 ft³
